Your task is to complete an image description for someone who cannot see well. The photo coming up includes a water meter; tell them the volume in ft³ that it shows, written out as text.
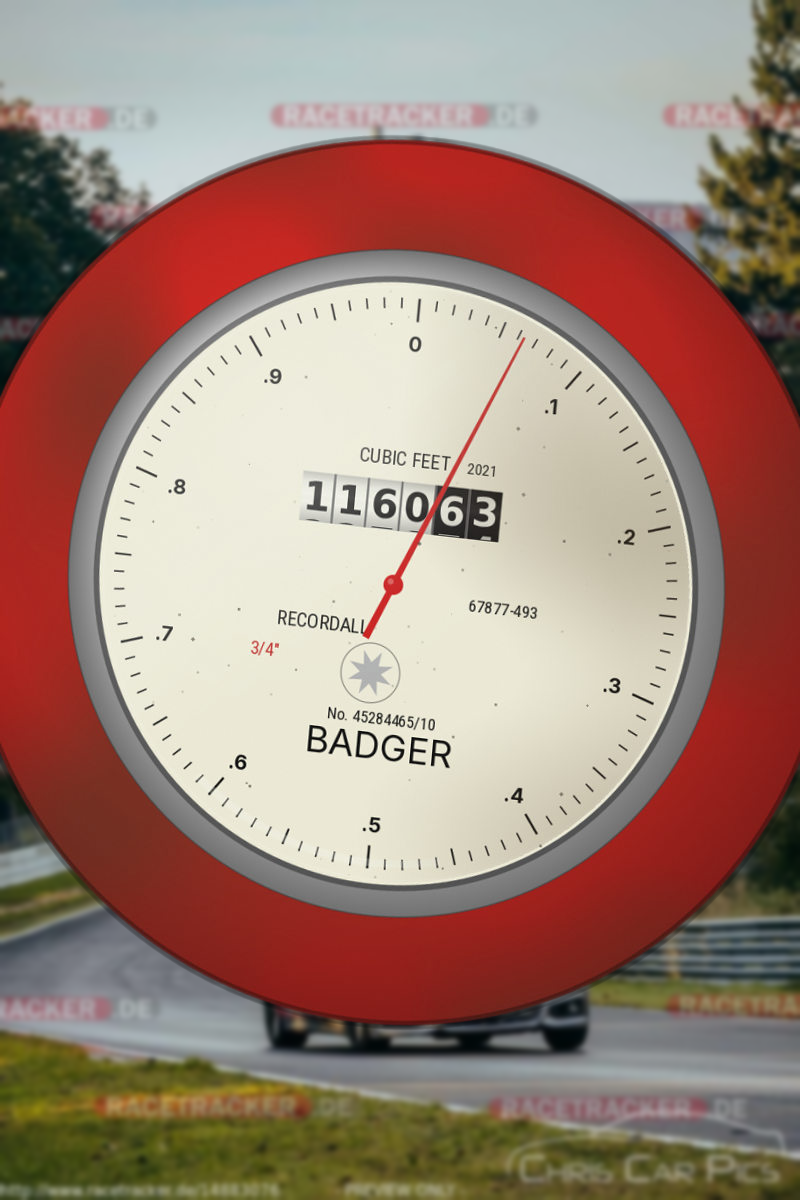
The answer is 116063.06 ft³
